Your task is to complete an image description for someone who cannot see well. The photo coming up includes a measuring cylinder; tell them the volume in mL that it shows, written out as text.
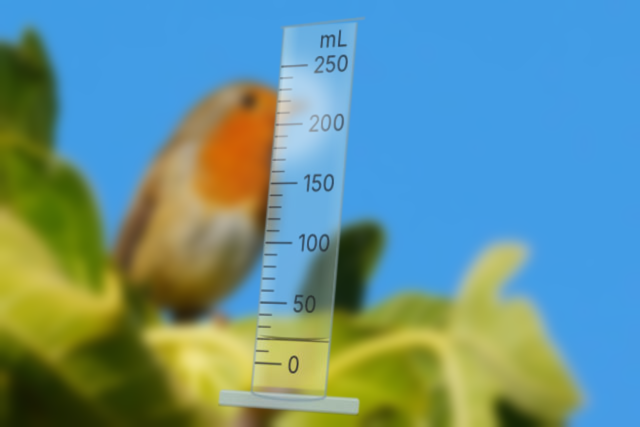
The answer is 20 mL
